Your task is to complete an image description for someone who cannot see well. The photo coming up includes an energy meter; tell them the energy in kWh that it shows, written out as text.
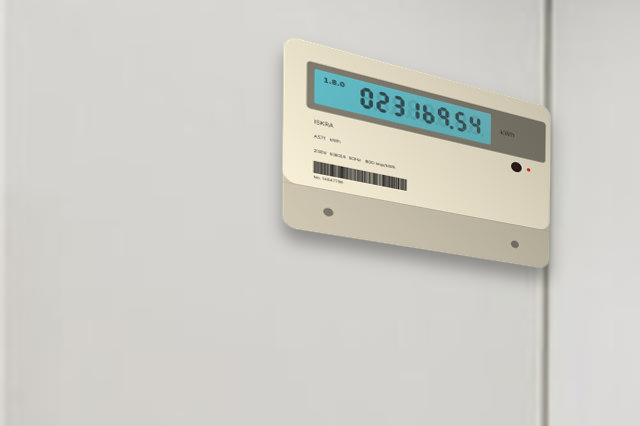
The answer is 23169.54 kWh
